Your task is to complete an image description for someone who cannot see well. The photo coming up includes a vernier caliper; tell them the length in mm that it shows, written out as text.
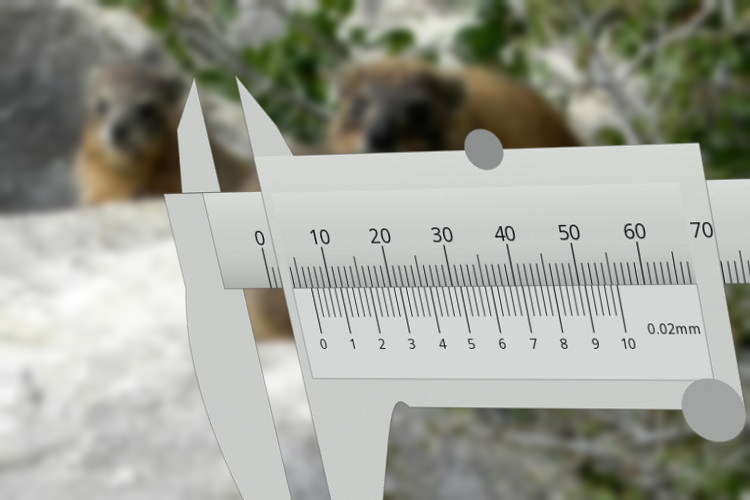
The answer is 6.8 mm
